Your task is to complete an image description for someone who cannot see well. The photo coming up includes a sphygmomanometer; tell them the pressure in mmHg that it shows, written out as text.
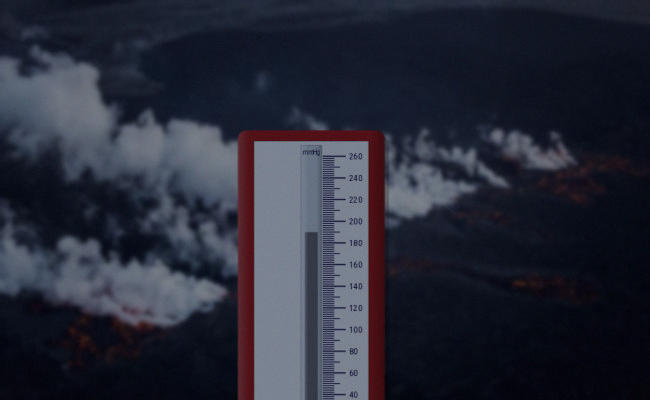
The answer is 190 mmHg
